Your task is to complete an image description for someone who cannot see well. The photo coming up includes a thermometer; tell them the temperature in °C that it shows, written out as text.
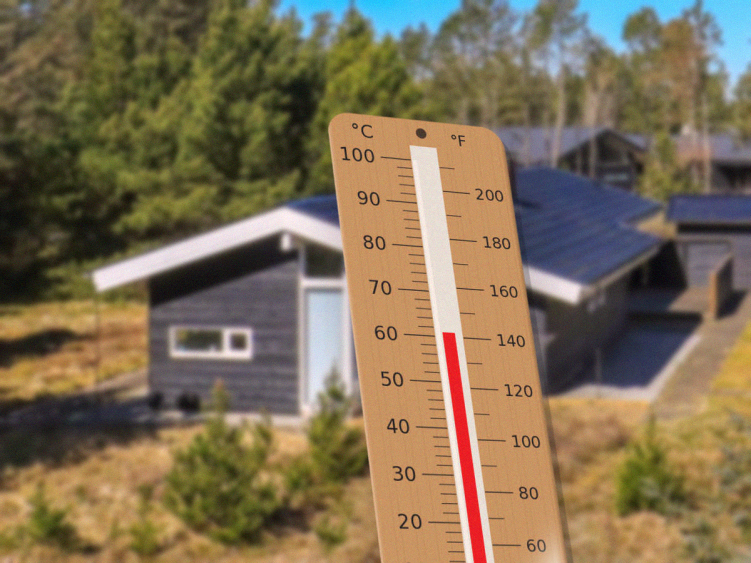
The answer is 61 °C
